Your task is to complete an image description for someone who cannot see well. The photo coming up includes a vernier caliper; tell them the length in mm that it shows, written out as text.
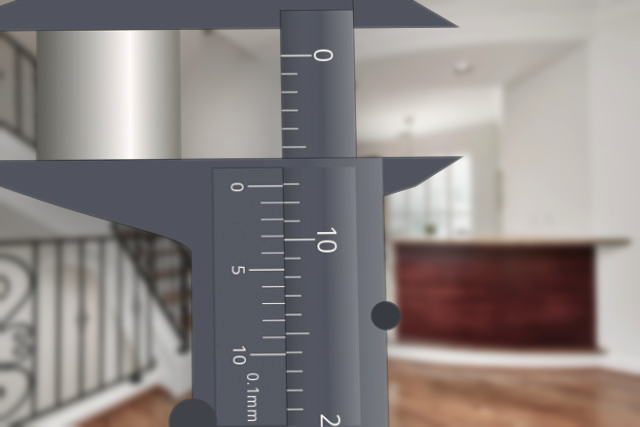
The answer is 7.1 mm
